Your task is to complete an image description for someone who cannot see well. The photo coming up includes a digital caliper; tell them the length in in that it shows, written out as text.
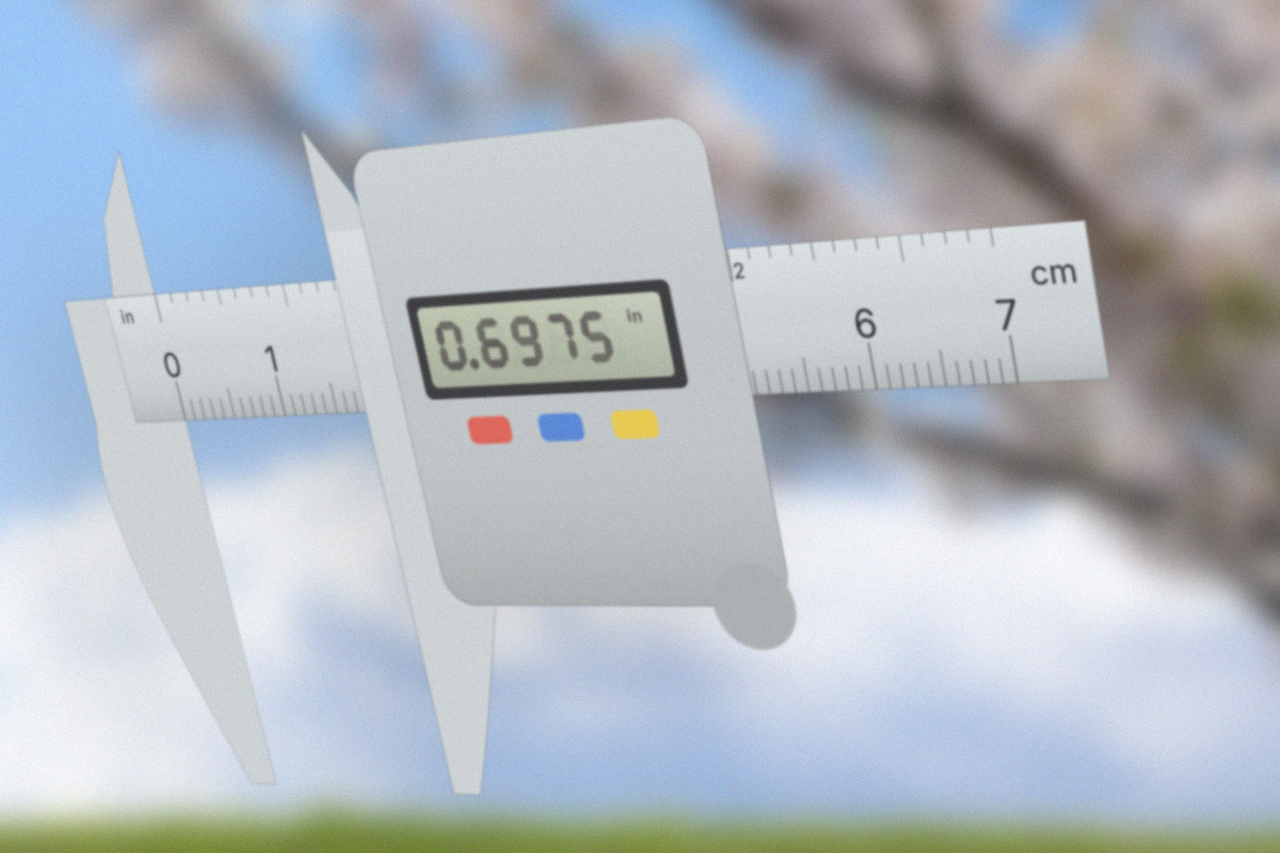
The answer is 0.6975 in
